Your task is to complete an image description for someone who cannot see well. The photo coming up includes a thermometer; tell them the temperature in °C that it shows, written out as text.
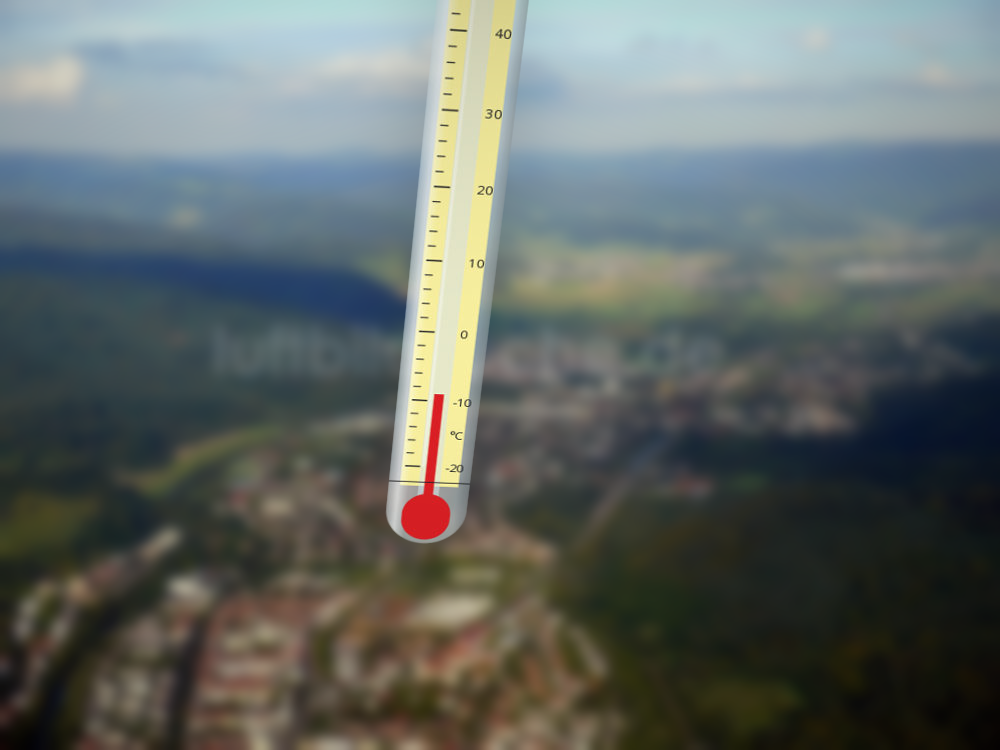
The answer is -9 °C
